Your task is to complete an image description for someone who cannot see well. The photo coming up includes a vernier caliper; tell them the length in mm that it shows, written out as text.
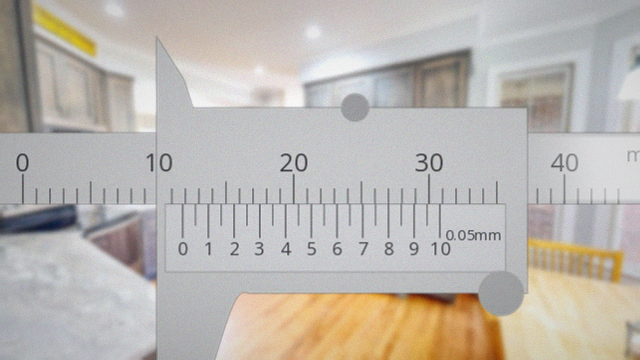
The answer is 11.8 mm
